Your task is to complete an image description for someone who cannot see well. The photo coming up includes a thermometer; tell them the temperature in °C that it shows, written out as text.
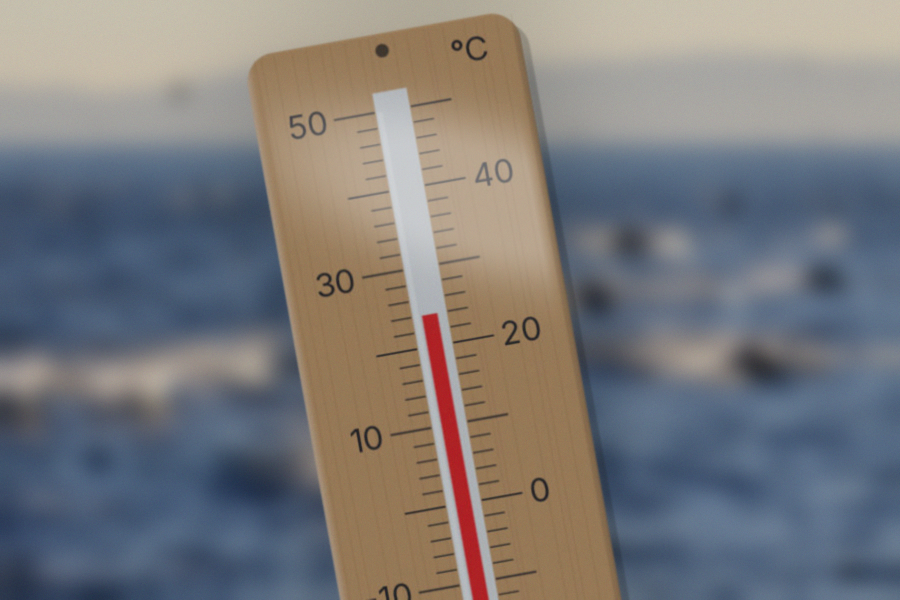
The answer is 24 °C
